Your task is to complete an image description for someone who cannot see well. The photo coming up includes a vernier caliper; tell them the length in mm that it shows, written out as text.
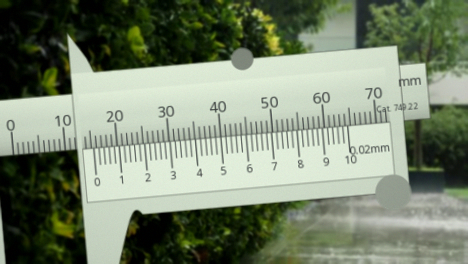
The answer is 15.5 mm
